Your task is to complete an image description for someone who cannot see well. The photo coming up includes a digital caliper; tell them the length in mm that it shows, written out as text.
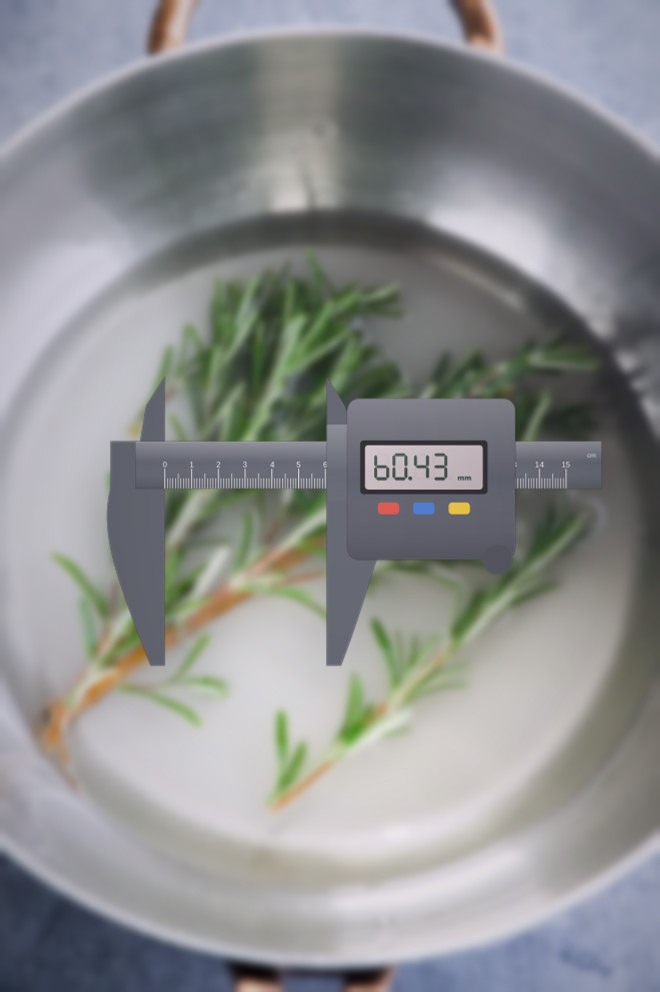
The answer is 60.43 mm
